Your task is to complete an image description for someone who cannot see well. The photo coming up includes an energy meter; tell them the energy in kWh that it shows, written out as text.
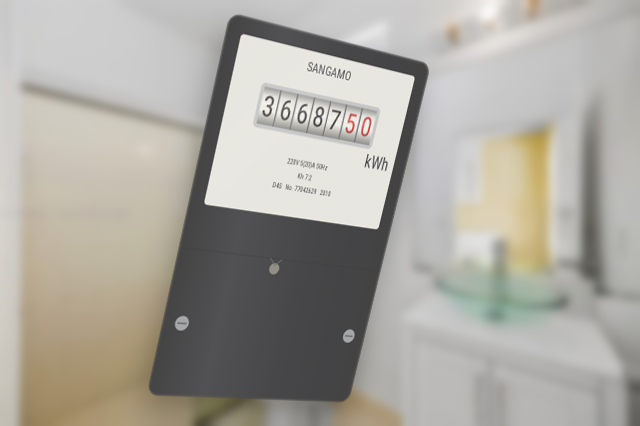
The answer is 36687.50 kWh
